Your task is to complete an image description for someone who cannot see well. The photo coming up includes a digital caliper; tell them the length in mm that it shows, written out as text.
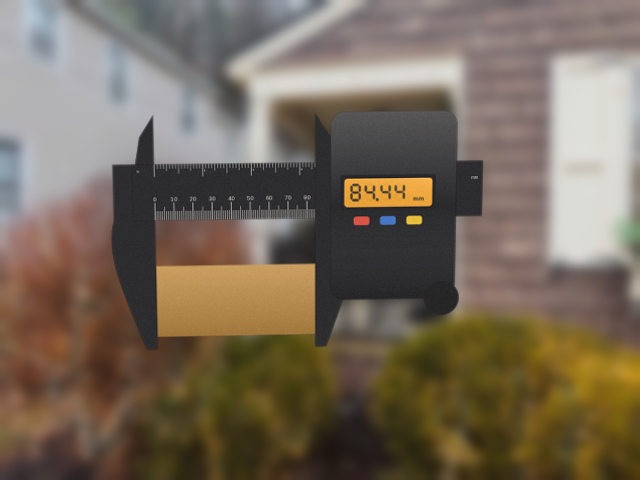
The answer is 84.44 mm
